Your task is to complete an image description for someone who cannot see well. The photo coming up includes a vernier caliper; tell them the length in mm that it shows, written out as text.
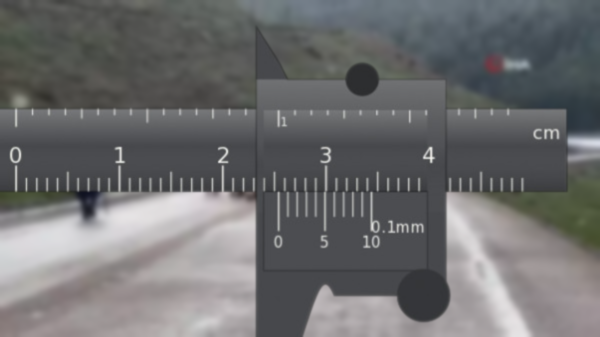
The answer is 25.4 mm
